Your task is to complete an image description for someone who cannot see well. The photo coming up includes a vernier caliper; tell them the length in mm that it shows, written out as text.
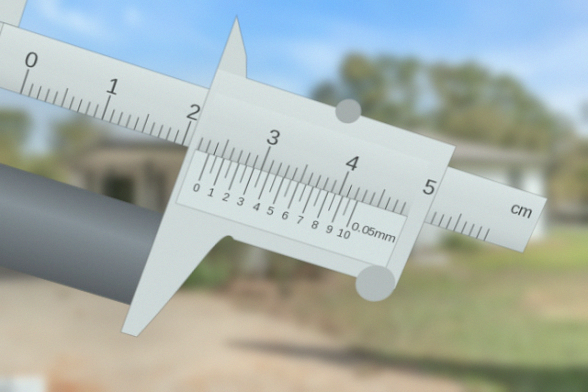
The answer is 23.4 mm
